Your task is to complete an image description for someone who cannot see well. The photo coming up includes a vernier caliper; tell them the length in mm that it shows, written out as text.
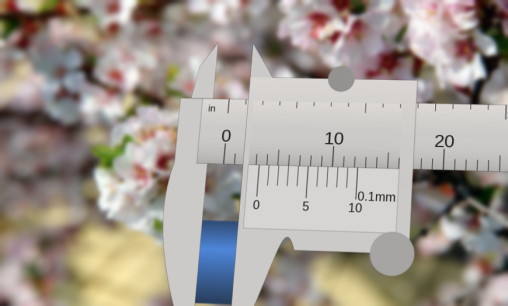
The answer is 3.3 mm
